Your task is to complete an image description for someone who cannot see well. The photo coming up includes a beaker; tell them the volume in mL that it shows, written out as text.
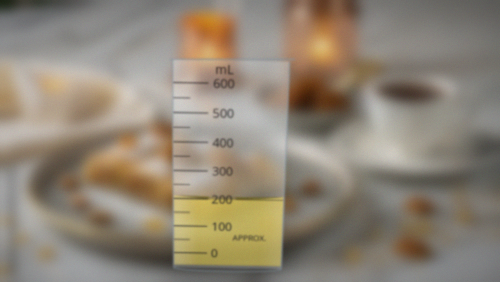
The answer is 200 mL
